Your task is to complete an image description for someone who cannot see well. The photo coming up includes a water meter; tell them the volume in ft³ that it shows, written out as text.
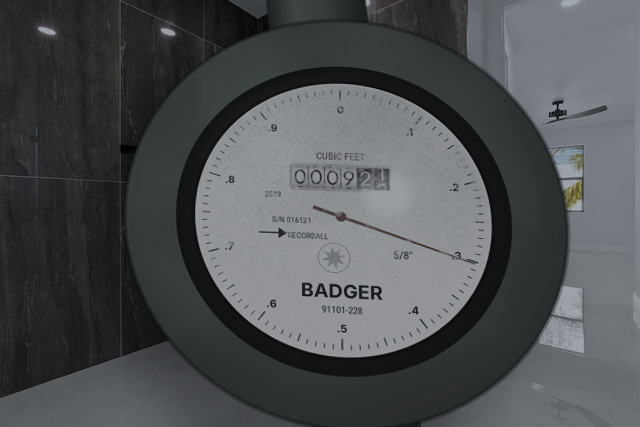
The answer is 921.30 ft³
